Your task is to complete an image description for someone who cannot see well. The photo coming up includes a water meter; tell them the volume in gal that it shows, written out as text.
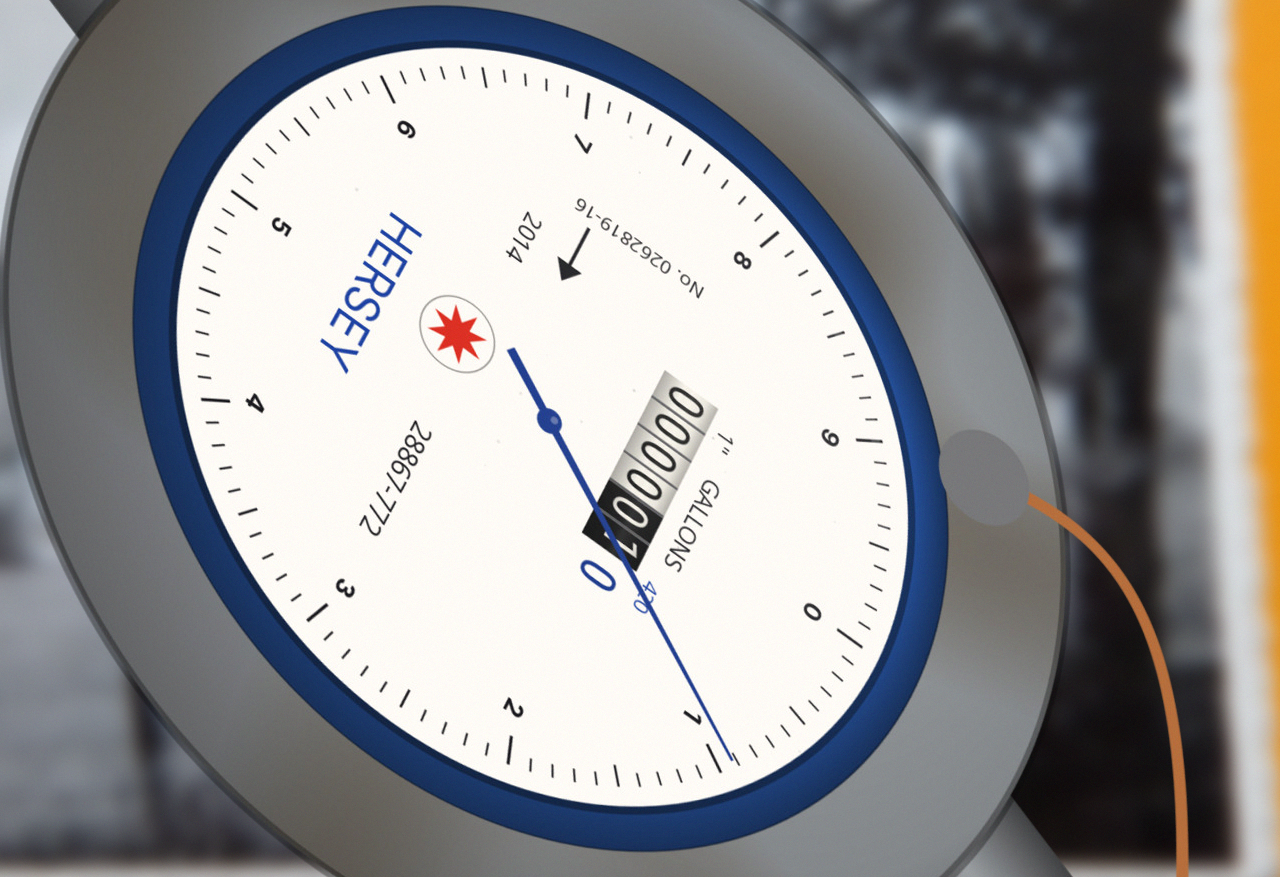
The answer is 10.9 gal
